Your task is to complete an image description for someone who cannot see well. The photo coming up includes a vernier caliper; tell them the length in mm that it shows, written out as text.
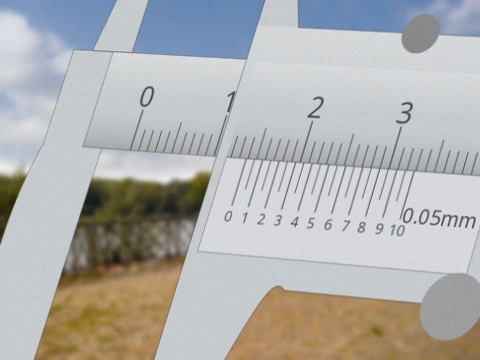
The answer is 13.8 mm
